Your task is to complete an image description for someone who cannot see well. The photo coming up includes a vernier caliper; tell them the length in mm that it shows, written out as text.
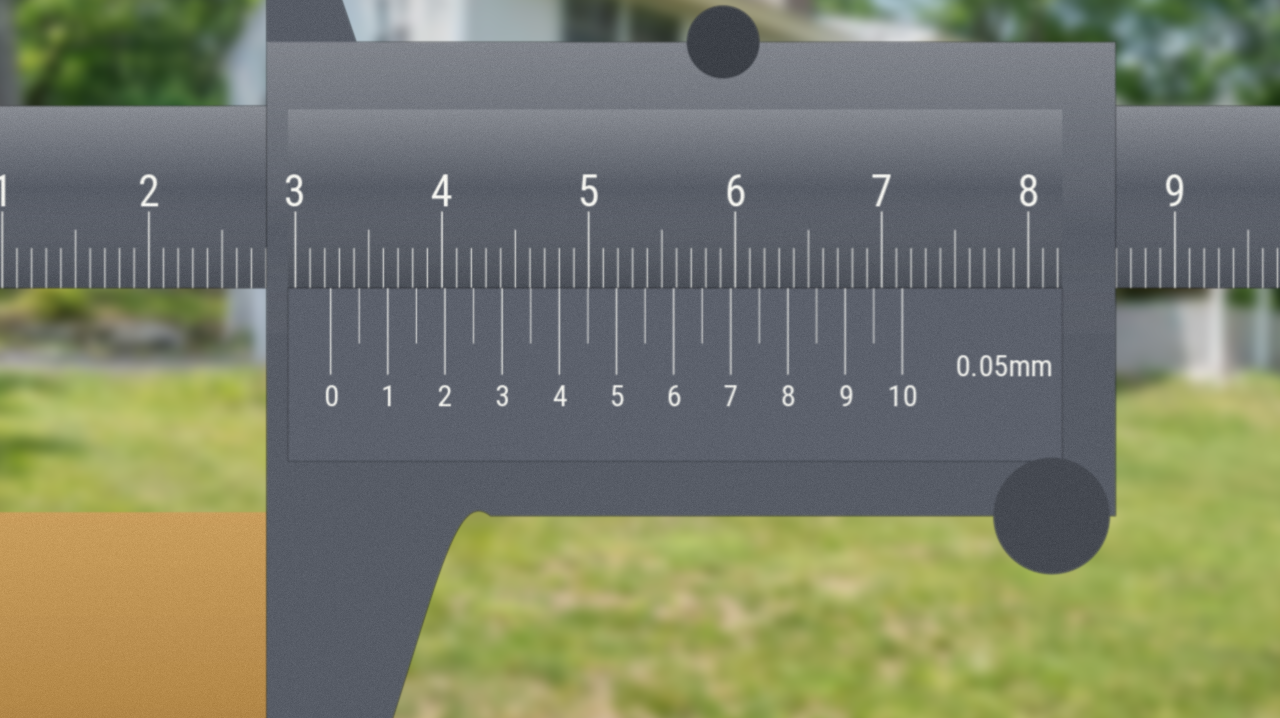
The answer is 32.4 mm
